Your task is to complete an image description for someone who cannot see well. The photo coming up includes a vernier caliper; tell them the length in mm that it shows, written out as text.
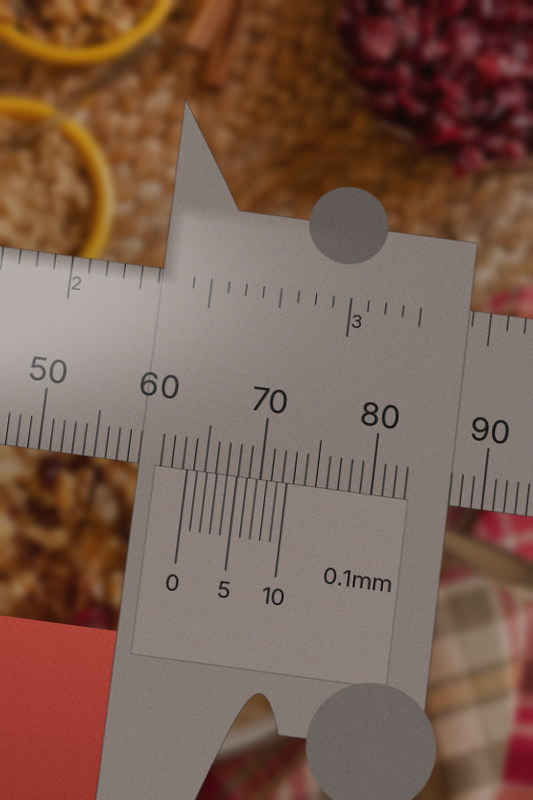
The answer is 63.4 mm
